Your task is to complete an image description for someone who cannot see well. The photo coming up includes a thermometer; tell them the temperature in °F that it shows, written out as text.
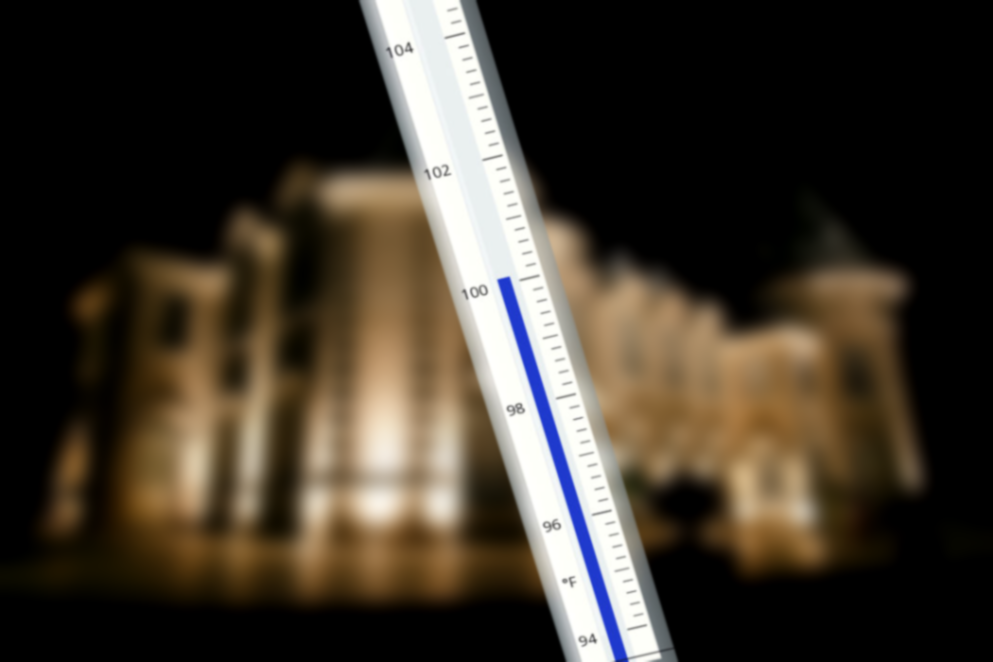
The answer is 100.1 °F
